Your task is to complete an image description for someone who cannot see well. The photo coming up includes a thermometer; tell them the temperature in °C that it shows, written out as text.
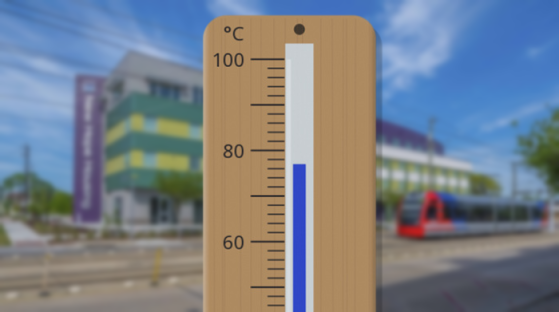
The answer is 77 °C
